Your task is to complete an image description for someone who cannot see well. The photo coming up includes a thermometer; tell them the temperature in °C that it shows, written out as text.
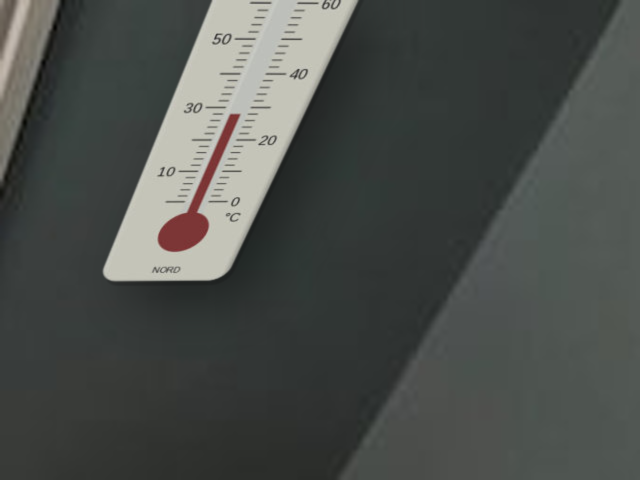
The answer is 28 °C
